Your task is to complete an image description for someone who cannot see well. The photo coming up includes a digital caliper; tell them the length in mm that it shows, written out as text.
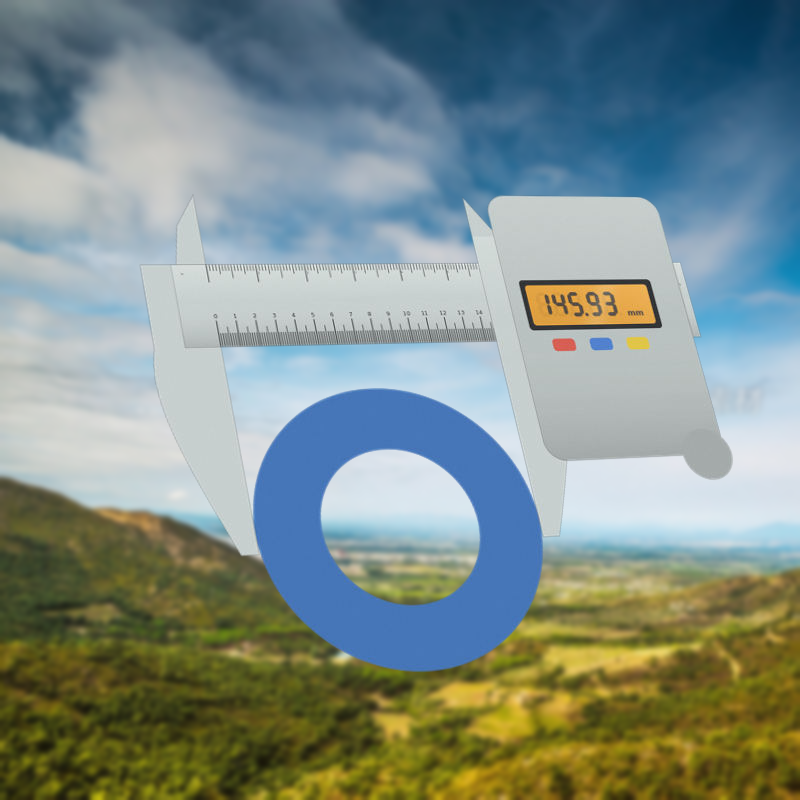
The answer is 145.93 mm
